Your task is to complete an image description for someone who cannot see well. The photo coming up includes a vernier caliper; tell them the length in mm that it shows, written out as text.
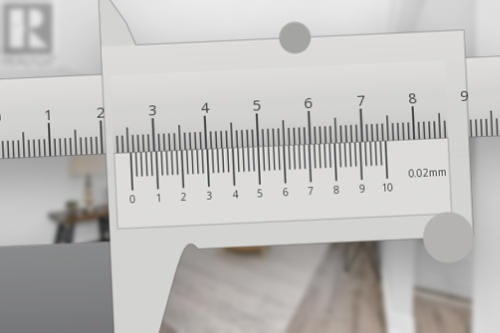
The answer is 25.5 mm
